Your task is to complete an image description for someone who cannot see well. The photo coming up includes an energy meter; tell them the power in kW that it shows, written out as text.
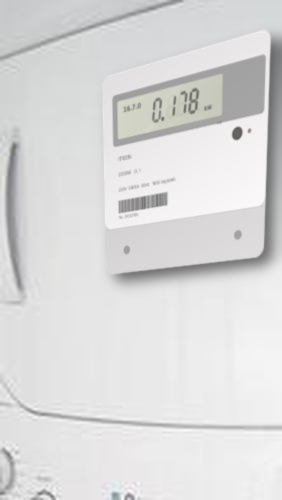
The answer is 0.178 kW
